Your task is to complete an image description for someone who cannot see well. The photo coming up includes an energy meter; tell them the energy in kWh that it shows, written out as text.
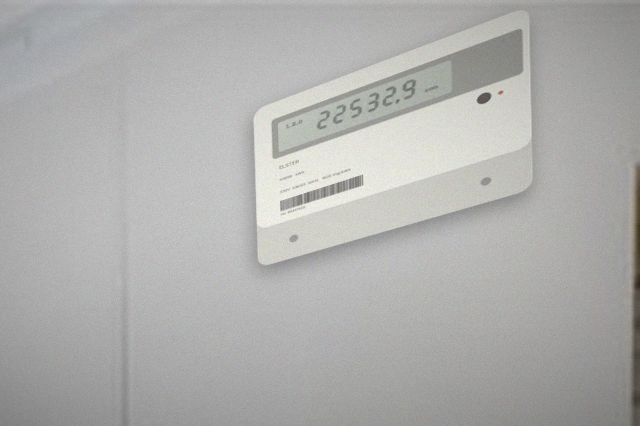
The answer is 22532.9 kWh
